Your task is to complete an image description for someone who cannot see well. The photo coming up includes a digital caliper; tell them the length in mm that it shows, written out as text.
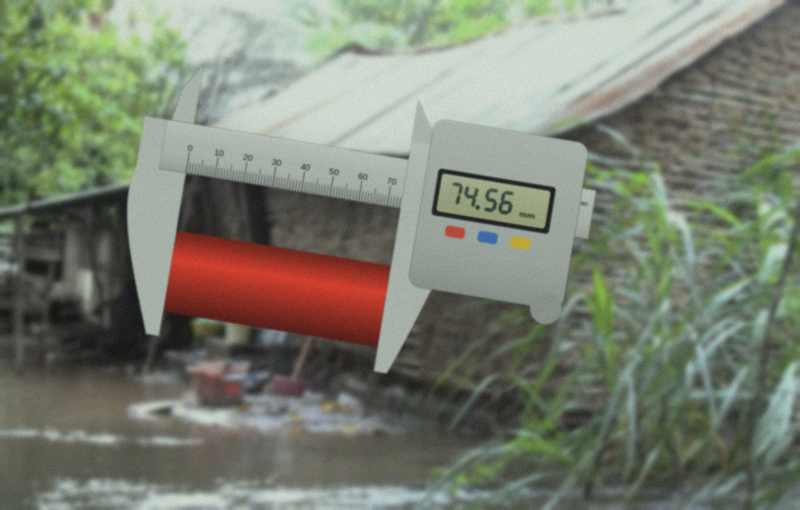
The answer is 74.56 mm
